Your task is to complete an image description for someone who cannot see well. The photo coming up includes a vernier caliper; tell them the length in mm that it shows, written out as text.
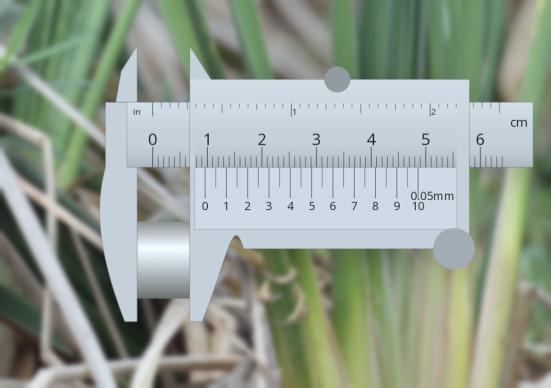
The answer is 9.6 mm
